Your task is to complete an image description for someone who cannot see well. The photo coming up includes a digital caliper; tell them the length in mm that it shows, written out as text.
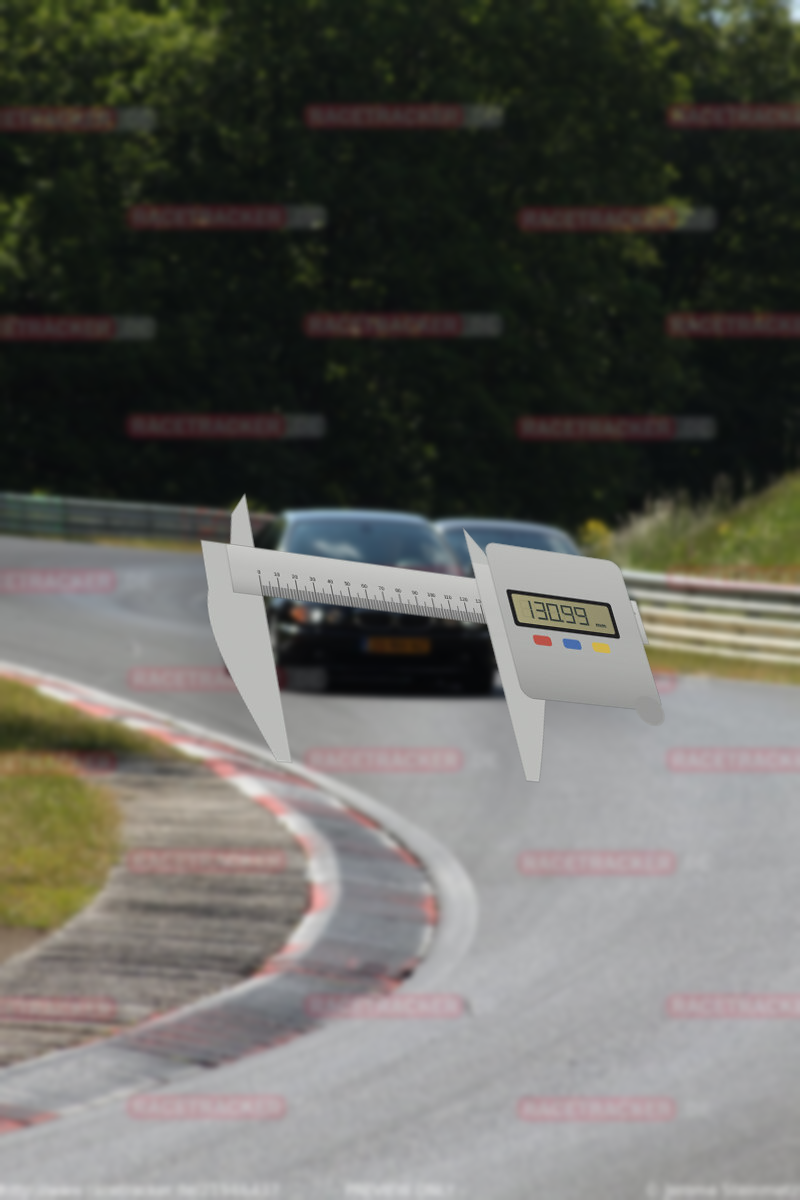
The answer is 130.99 mm
